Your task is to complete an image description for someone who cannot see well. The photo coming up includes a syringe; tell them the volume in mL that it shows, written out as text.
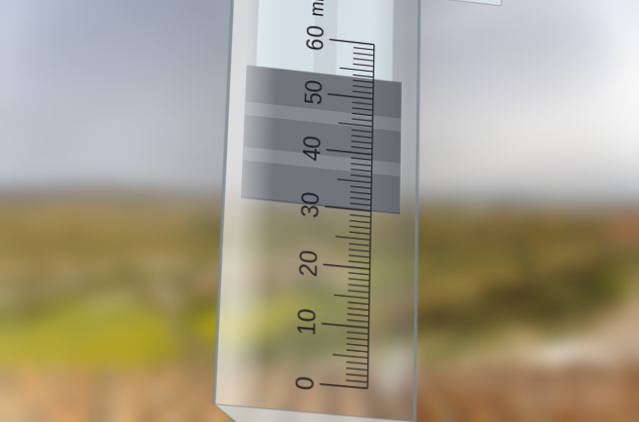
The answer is 30 mL
